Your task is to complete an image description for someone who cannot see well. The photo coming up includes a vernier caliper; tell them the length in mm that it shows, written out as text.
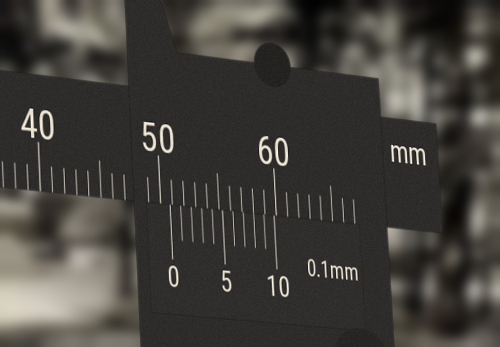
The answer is 50.8 mm
